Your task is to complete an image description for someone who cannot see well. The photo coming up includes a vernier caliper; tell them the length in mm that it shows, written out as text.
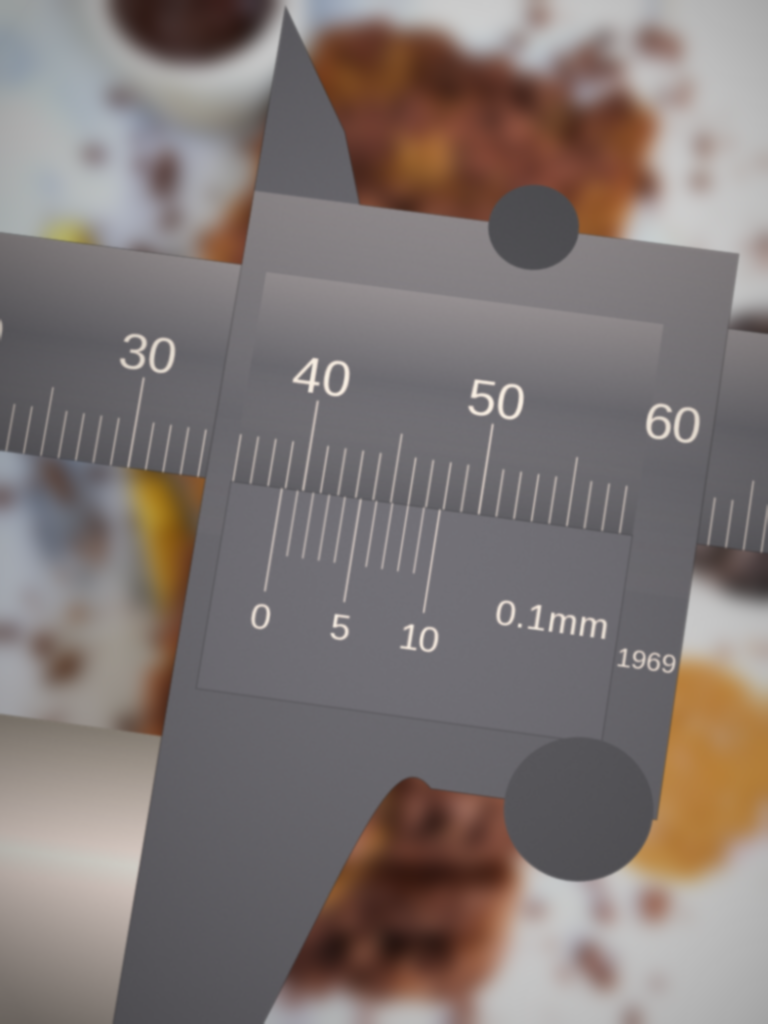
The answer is 38.8 mm
